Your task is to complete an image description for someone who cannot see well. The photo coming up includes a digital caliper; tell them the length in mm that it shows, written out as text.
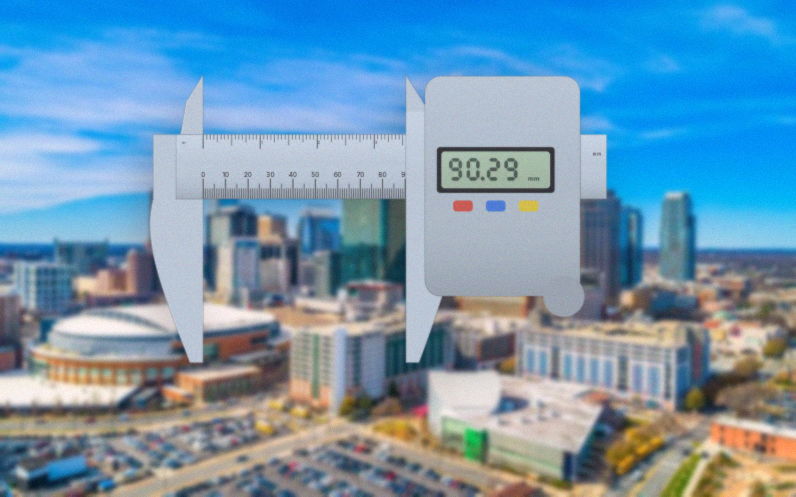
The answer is 90.29 mm
